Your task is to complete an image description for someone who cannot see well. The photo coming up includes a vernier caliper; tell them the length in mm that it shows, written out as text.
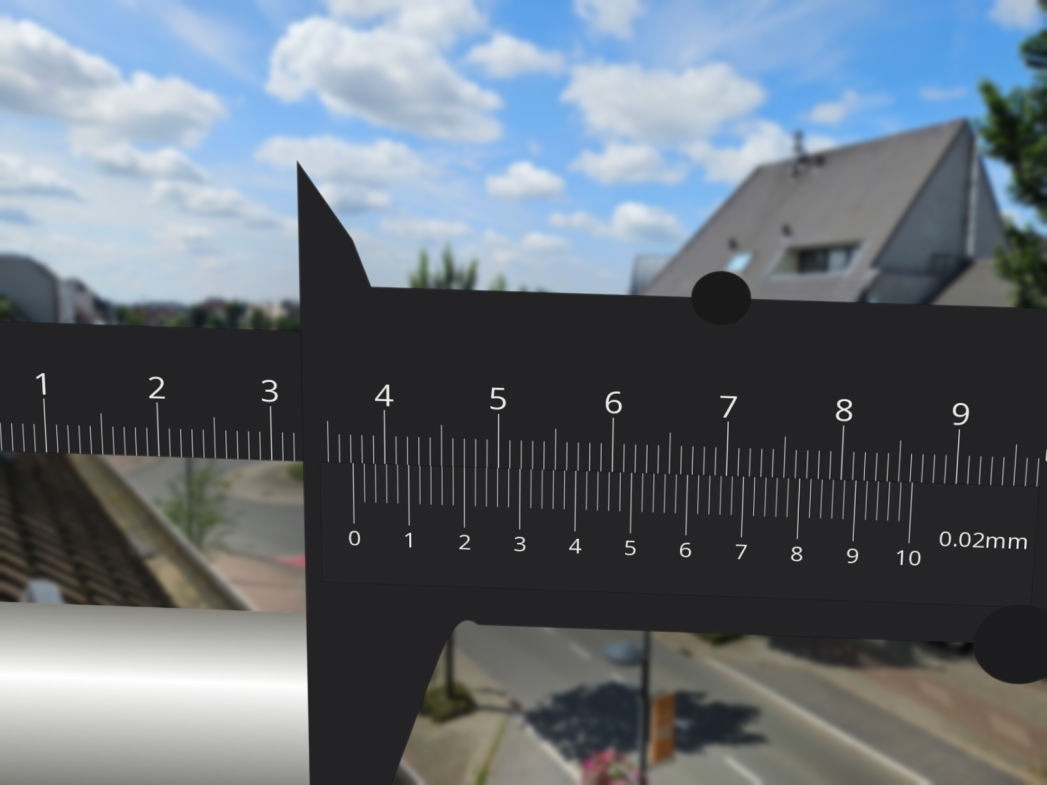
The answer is 37.2 mm
